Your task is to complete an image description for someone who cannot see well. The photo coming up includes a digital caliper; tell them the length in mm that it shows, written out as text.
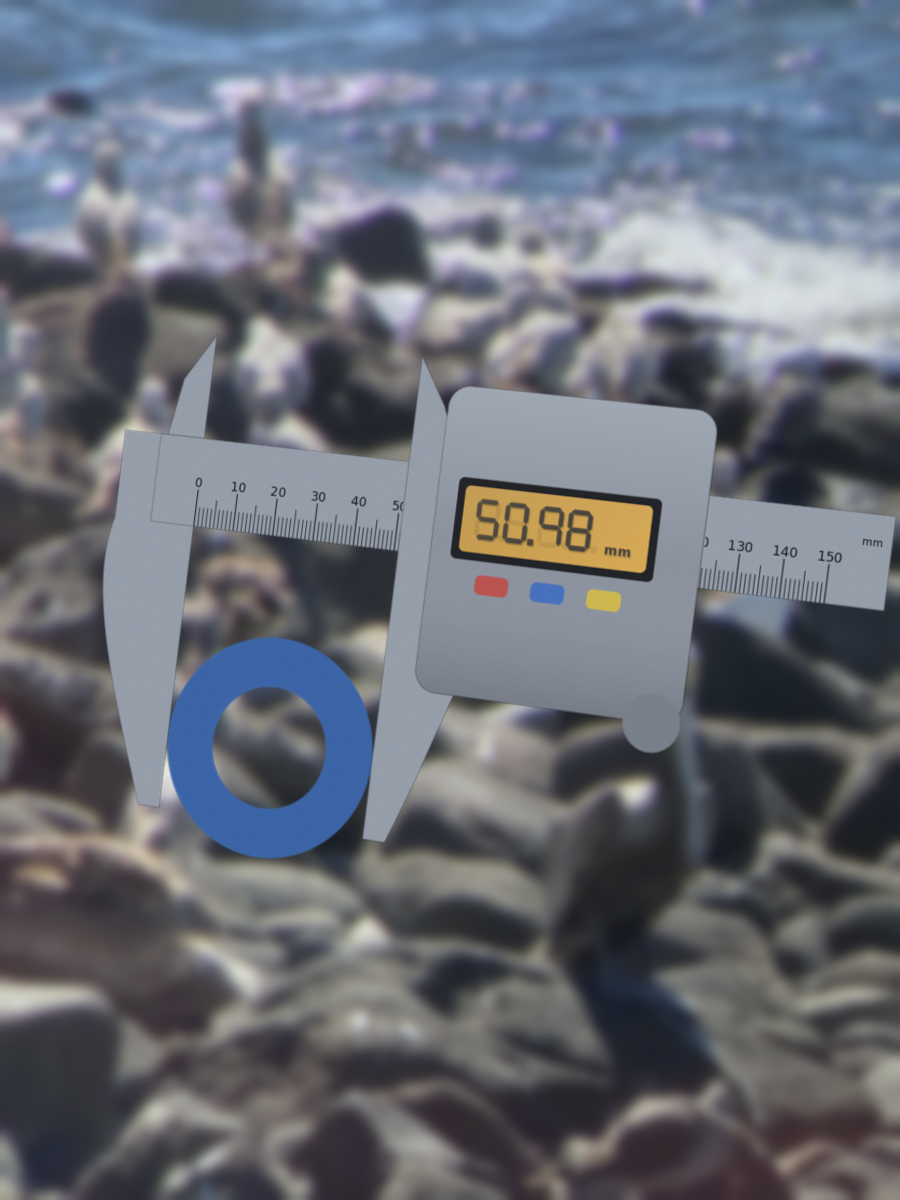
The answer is 50.98 mm
